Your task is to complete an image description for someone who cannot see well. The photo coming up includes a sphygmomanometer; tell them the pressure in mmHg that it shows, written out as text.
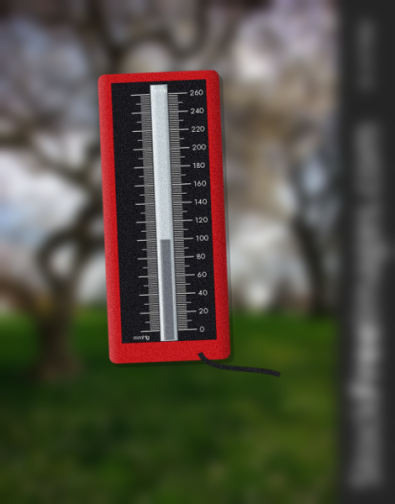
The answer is 100 mmHg
